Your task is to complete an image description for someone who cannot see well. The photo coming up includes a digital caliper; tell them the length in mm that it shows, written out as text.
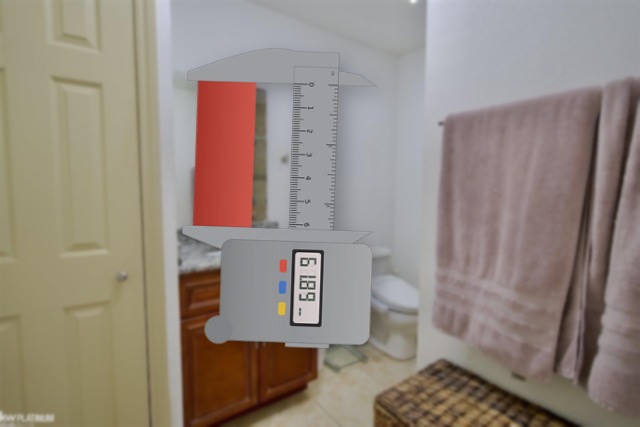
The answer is 61.89 mm
